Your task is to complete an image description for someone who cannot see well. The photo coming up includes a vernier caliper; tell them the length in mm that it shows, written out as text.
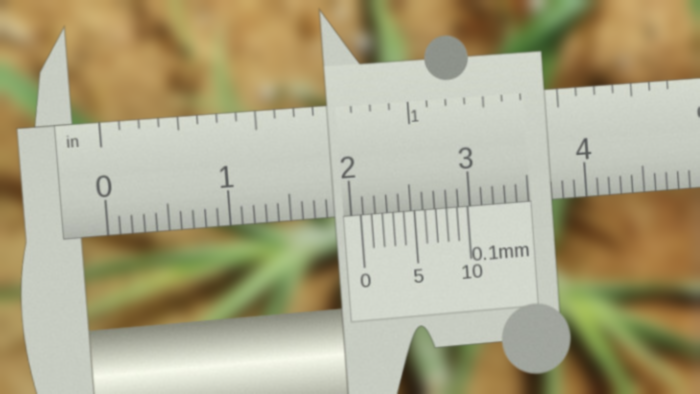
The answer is 20.8 mm
